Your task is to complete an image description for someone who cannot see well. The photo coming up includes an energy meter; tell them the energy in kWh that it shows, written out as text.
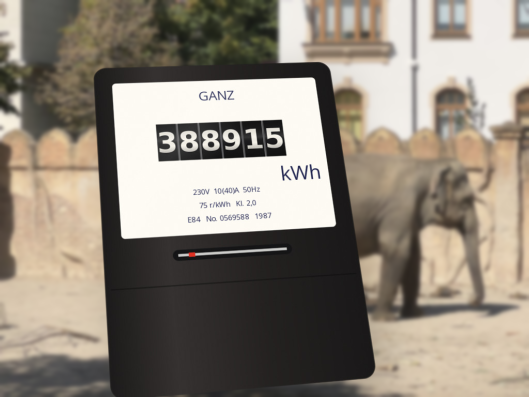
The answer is 388915 kWh
